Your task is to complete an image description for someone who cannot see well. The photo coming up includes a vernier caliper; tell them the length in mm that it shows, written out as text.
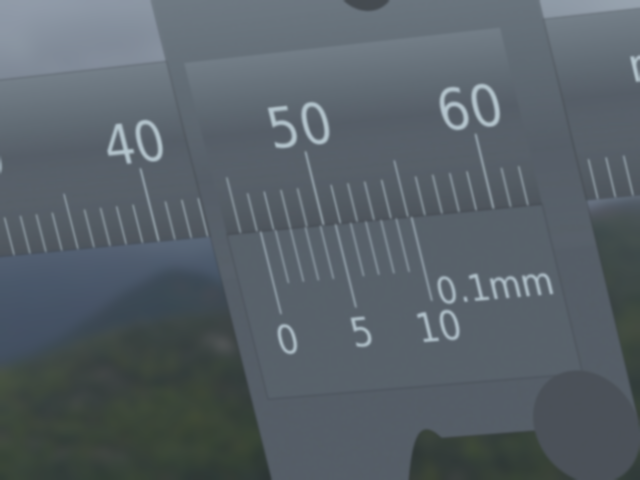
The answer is 46.2 mm
